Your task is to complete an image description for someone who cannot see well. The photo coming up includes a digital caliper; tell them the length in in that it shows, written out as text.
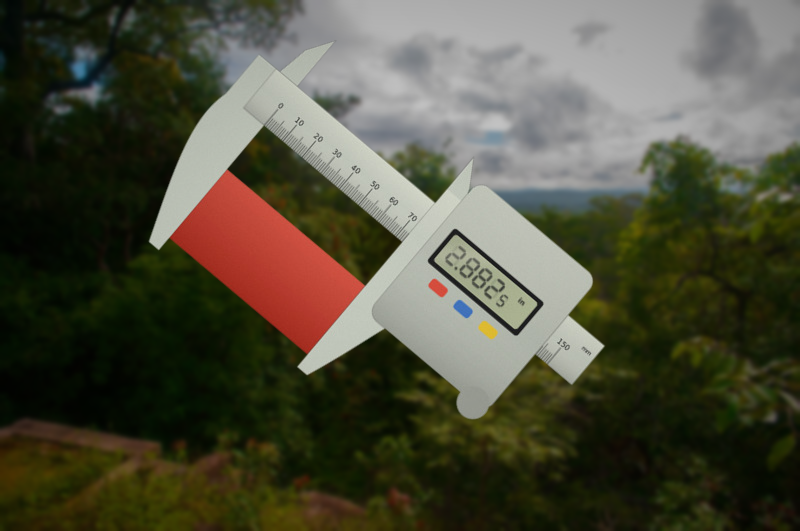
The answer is 2.8825 in
